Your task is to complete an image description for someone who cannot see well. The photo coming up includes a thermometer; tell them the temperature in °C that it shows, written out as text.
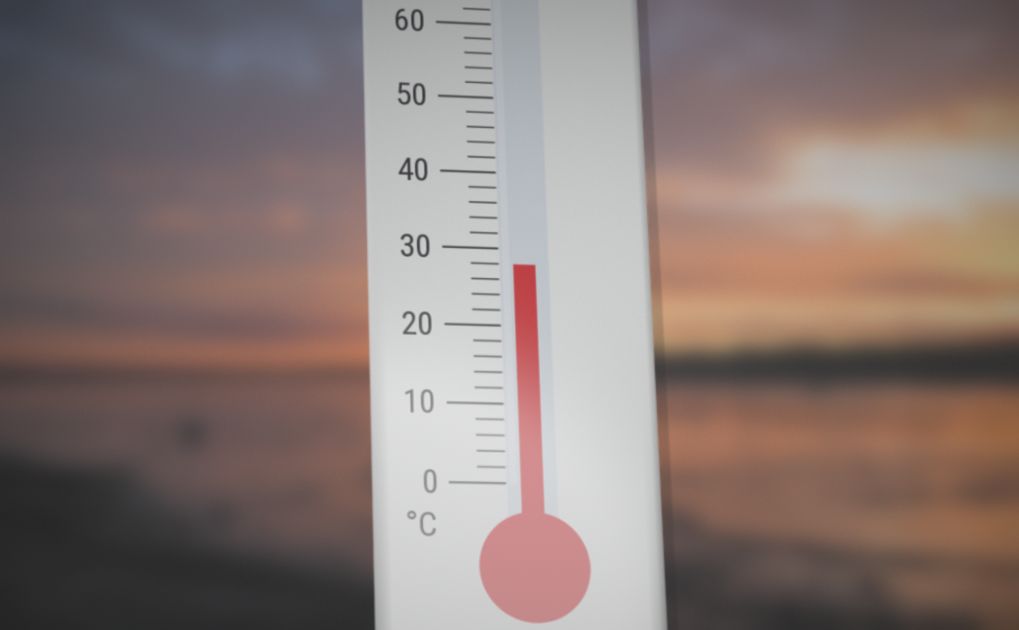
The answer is 28 °C
